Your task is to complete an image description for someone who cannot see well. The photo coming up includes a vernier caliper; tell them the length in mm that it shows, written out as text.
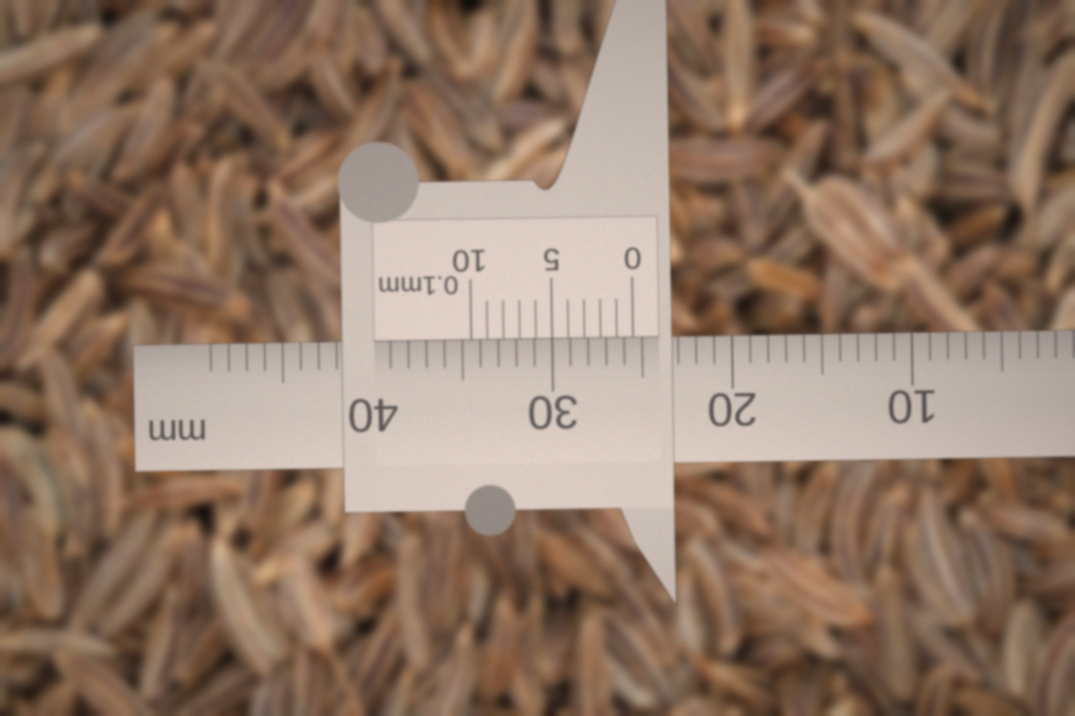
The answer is 25.5 mm
